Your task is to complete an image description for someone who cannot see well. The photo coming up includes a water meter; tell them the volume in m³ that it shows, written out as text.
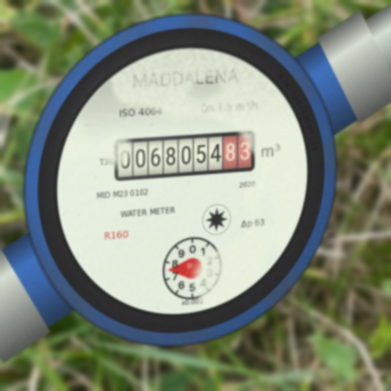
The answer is 68054.837 m³
